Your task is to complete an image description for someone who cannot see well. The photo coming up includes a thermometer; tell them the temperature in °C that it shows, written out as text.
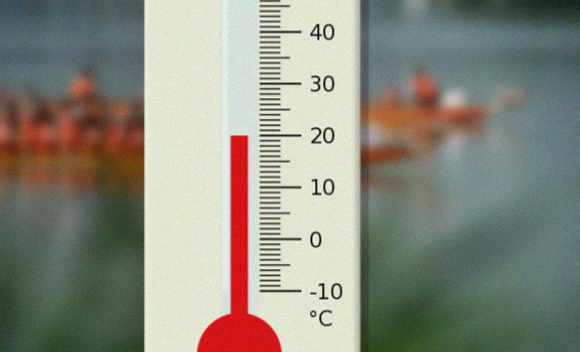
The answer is 20 °C
